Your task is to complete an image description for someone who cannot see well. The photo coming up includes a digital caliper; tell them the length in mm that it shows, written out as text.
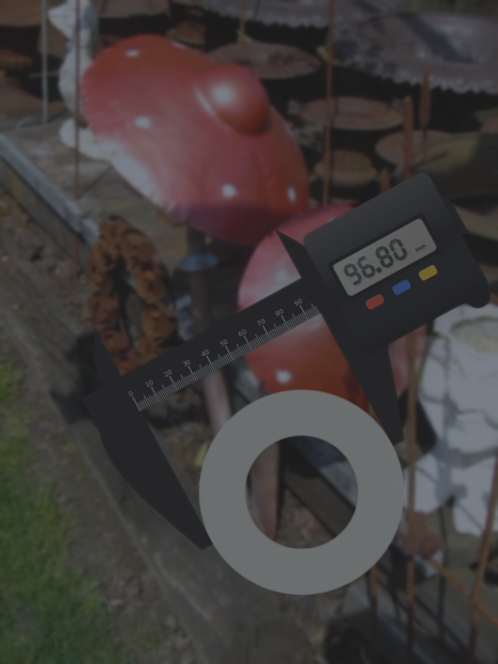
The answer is 96.80 mm
